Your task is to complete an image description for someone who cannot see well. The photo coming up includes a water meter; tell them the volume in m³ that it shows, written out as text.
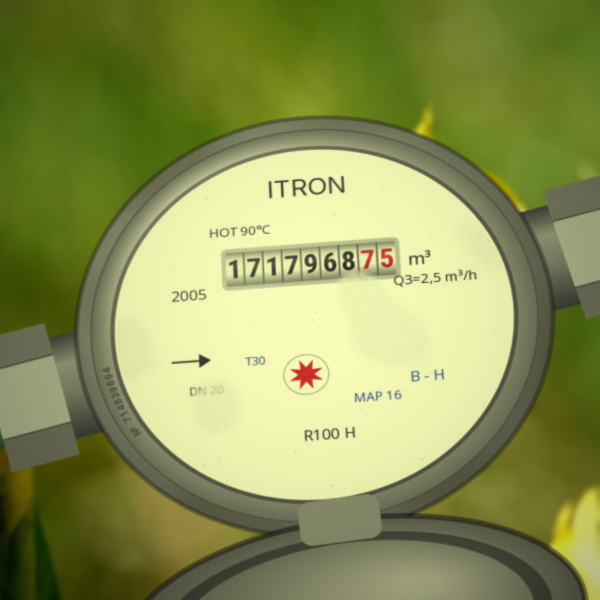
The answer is 1717968.75 m³
